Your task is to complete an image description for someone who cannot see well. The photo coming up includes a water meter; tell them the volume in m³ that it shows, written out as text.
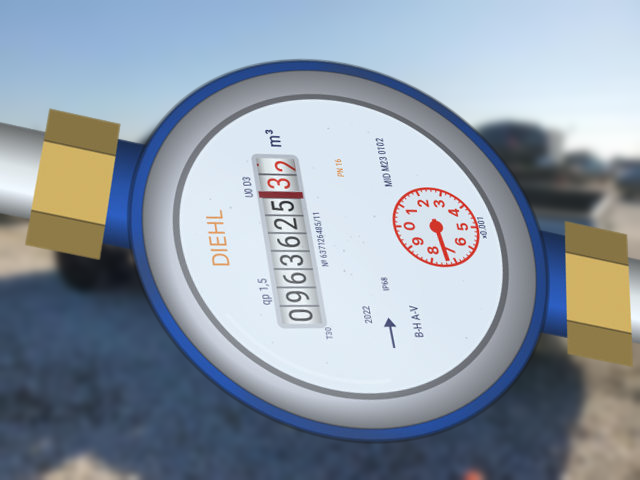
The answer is 963625.317 m³
